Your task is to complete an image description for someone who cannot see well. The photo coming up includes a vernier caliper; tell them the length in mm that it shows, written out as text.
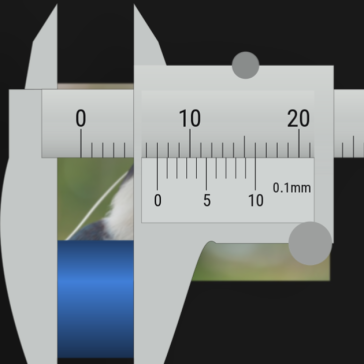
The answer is 7.0 mm
